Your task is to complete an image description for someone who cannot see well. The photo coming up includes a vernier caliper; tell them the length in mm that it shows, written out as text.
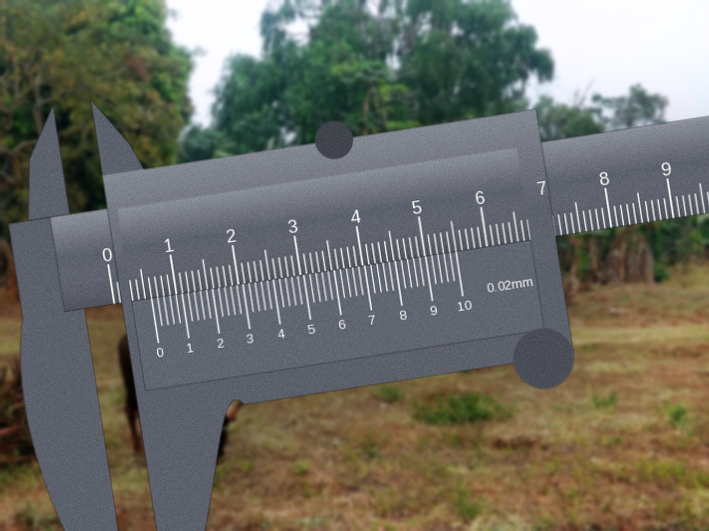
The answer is 6.0 mm
